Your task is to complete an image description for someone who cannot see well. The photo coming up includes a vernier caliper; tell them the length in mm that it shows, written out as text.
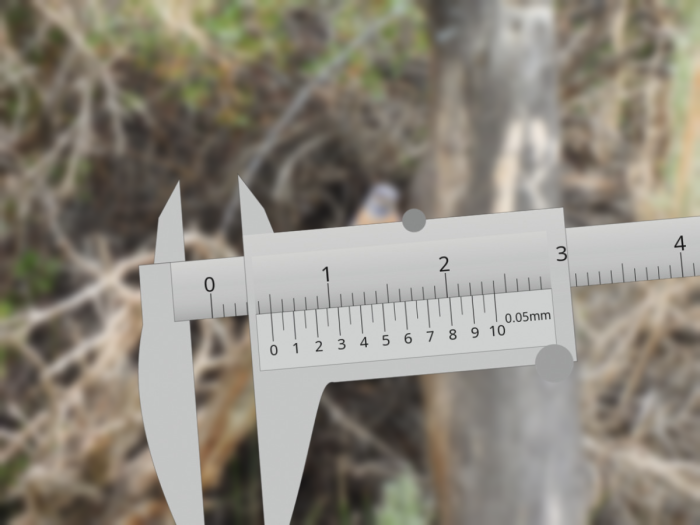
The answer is 5.0 mm
